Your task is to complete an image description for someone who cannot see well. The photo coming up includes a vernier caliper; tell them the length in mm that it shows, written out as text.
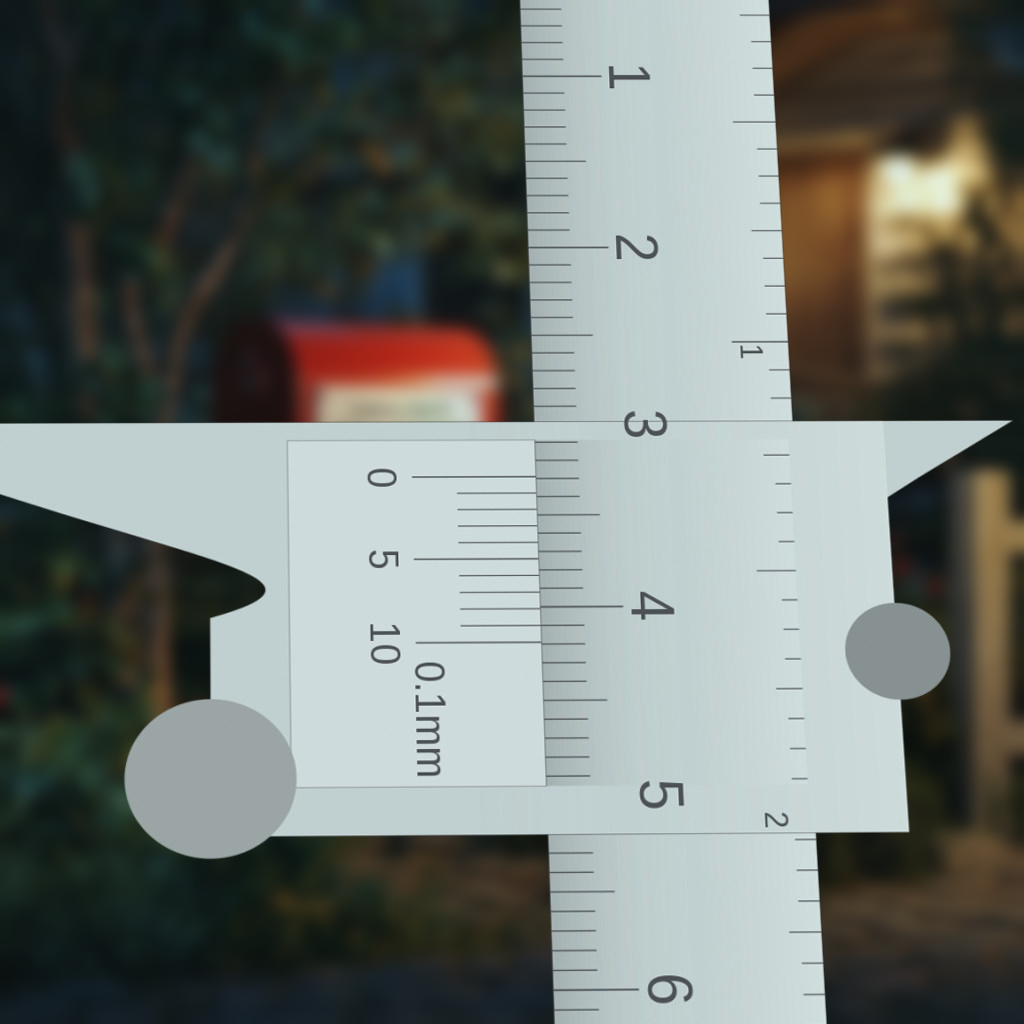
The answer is 32.9 mm
